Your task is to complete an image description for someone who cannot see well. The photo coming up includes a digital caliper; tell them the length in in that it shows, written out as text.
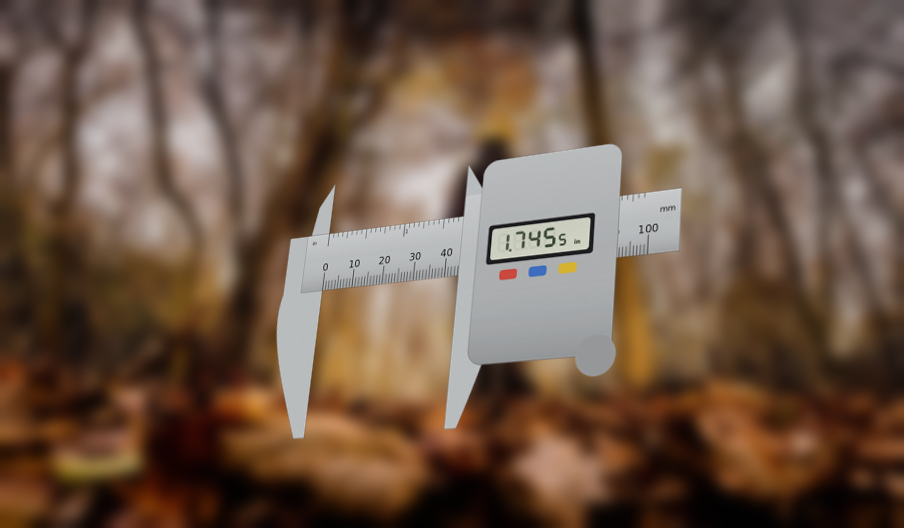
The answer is 1.7455 in
